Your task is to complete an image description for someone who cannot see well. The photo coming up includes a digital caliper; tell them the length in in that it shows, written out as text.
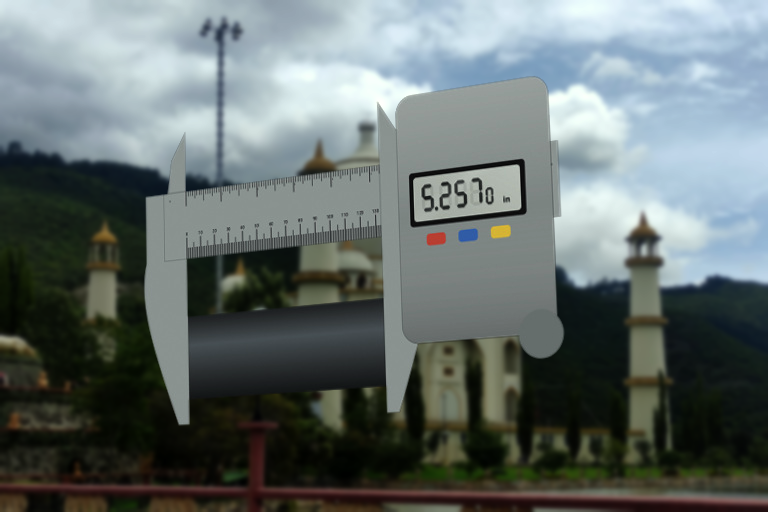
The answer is 5.2570 in
